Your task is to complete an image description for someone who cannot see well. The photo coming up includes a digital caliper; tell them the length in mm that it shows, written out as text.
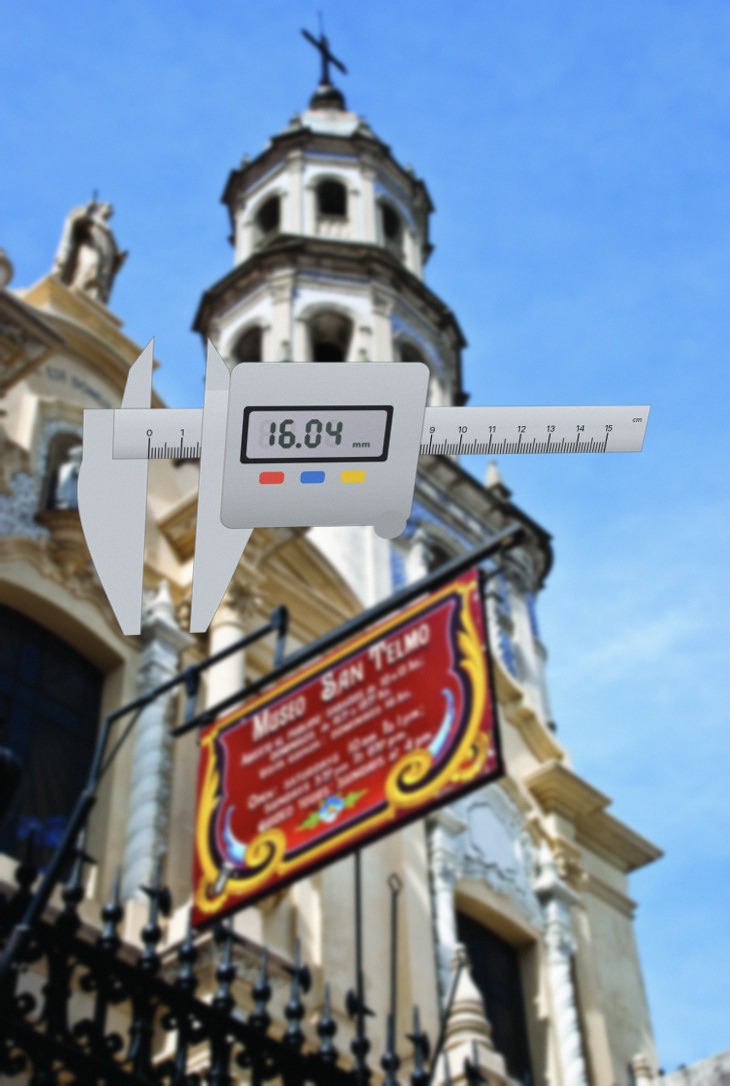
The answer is 16.04 mm
